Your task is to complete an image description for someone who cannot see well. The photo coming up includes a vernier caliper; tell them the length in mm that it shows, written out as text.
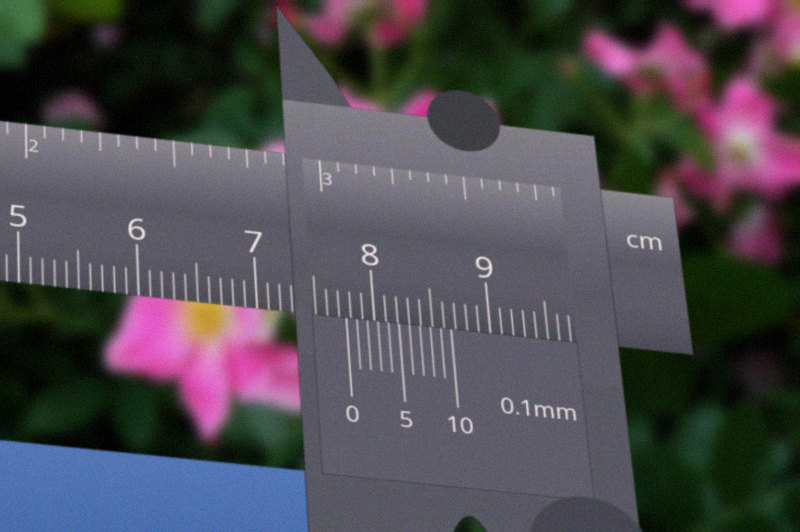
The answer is 77.6 mm
